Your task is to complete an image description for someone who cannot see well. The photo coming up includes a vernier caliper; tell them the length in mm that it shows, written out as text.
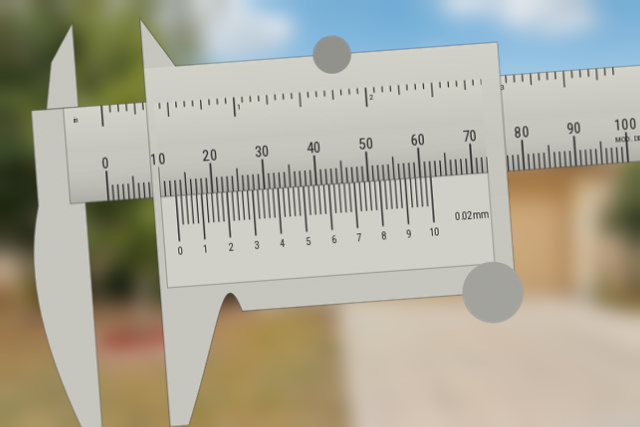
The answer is 13.0 mm
